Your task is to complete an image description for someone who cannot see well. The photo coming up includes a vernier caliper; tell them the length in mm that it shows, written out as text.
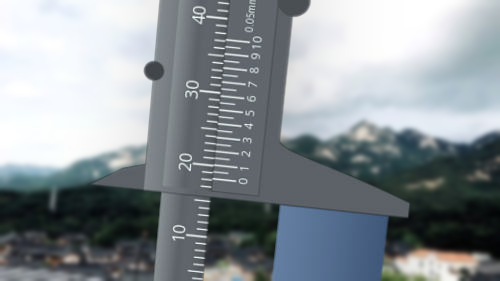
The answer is 18.2 mm
